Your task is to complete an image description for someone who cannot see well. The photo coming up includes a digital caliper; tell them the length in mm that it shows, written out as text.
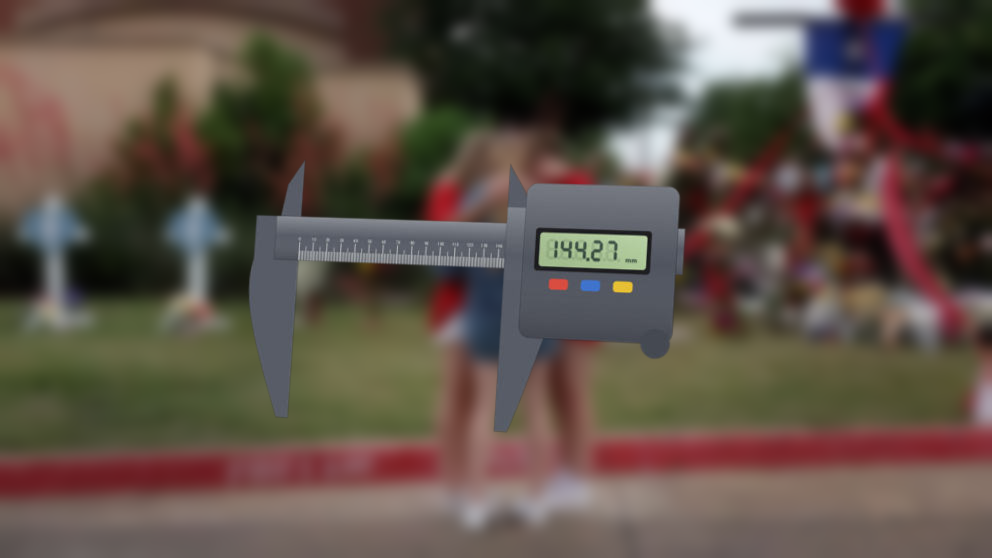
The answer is 144.27 mm
